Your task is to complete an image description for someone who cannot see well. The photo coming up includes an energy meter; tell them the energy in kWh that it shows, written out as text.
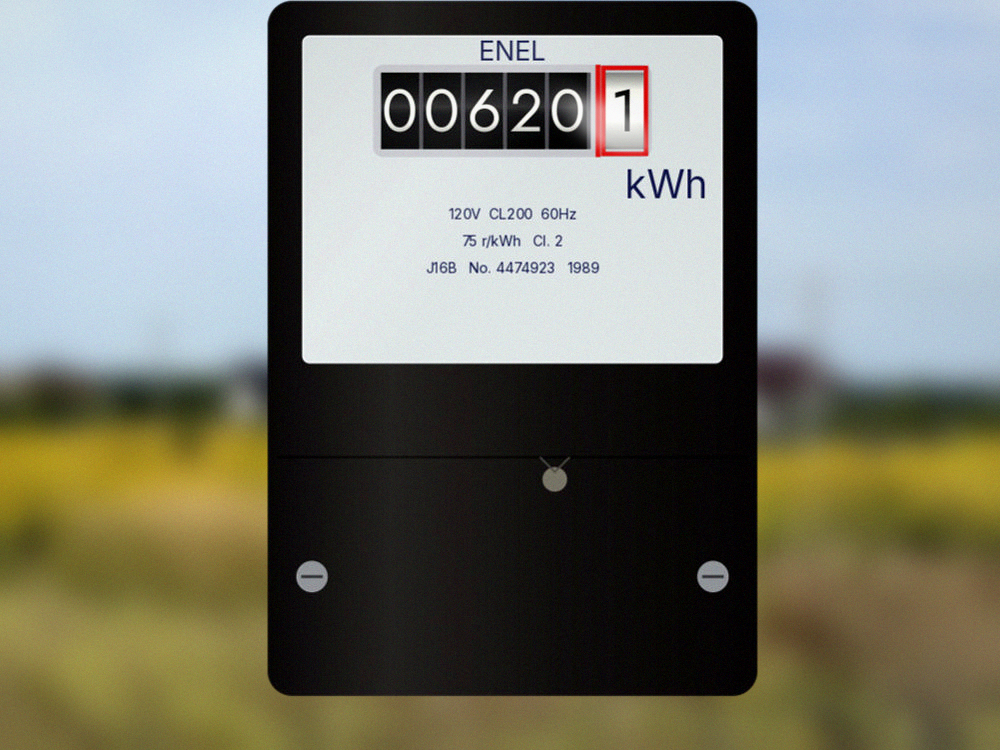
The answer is 620.1 kWh
